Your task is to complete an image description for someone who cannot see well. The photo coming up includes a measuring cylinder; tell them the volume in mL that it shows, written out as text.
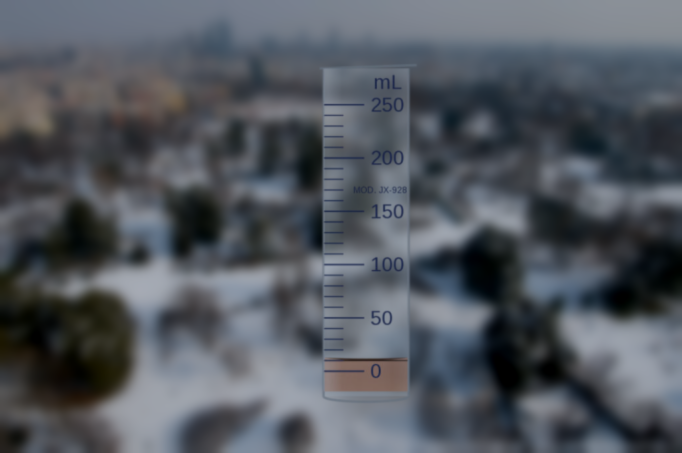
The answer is 10 mL
